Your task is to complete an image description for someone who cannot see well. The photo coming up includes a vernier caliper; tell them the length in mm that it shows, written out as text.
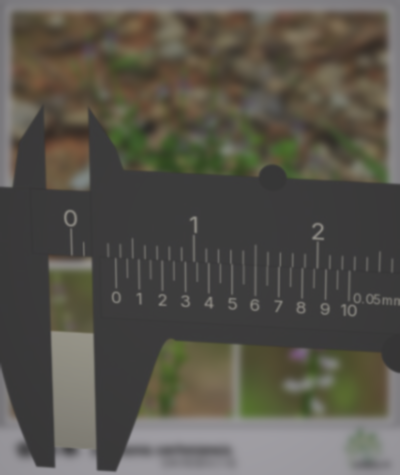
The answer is 3.6 mm
